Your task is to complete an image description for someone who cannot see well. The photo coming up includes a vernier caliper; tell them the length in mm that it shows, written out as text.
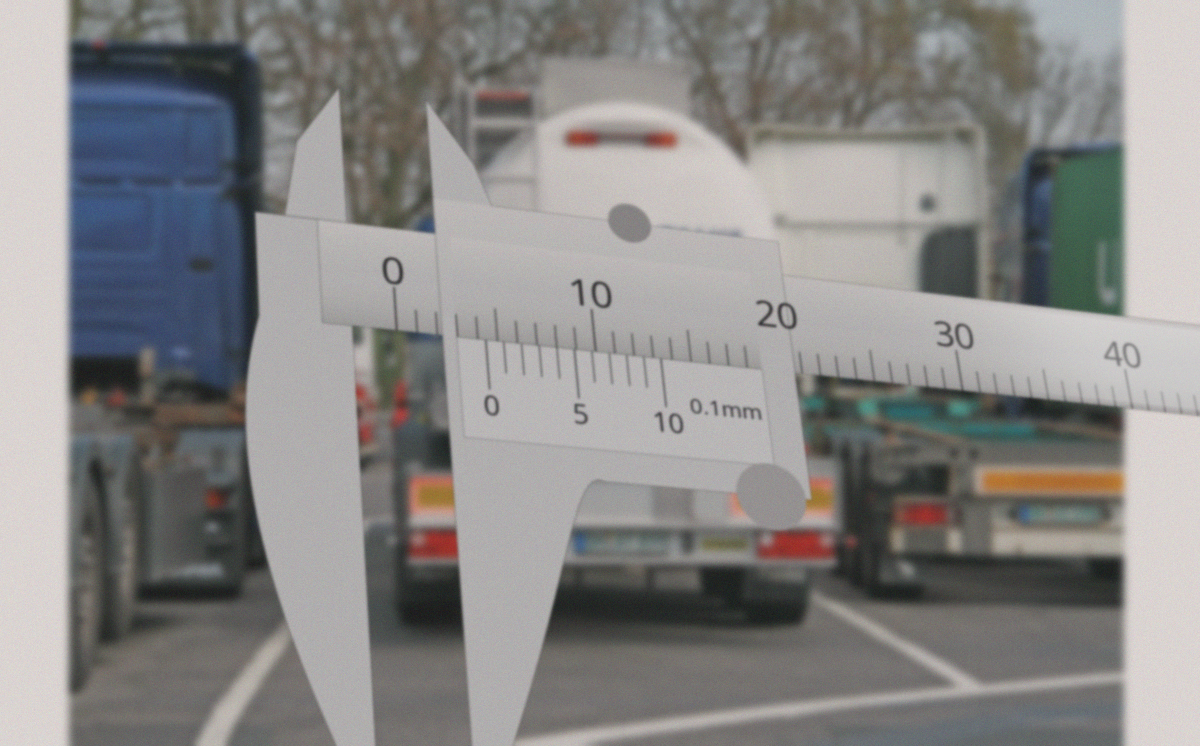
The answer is 4.4 mm
